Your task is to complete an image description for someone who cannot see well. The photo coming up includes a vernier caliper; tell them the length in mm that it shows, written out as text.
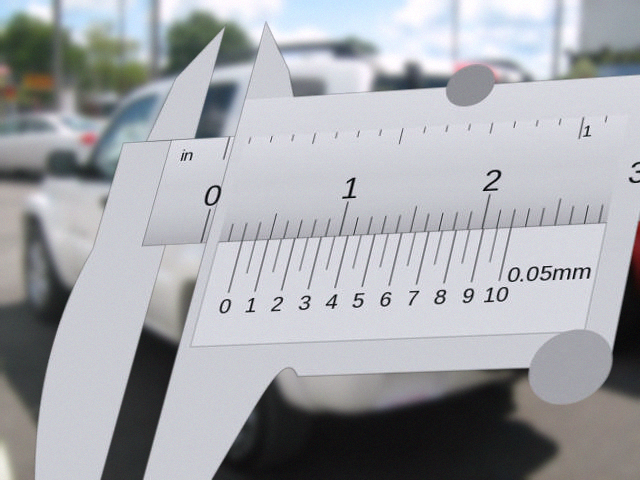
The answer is 3.0 mm
